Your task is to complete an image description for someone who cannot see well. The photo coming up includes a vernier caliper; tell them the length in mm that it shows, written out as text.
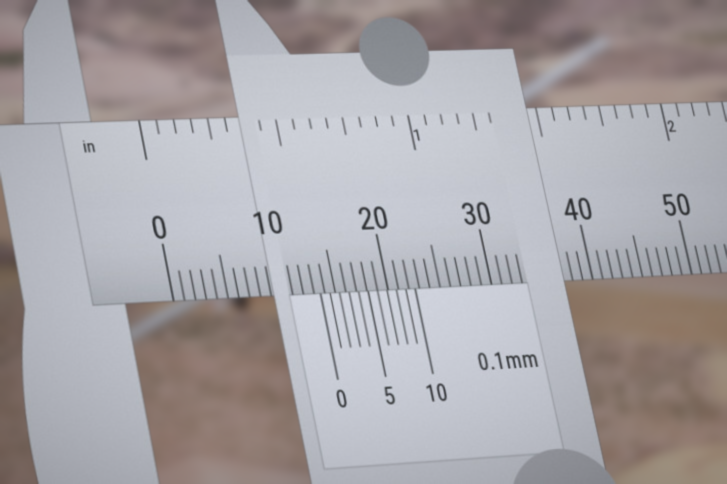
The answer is 13.6 mm
